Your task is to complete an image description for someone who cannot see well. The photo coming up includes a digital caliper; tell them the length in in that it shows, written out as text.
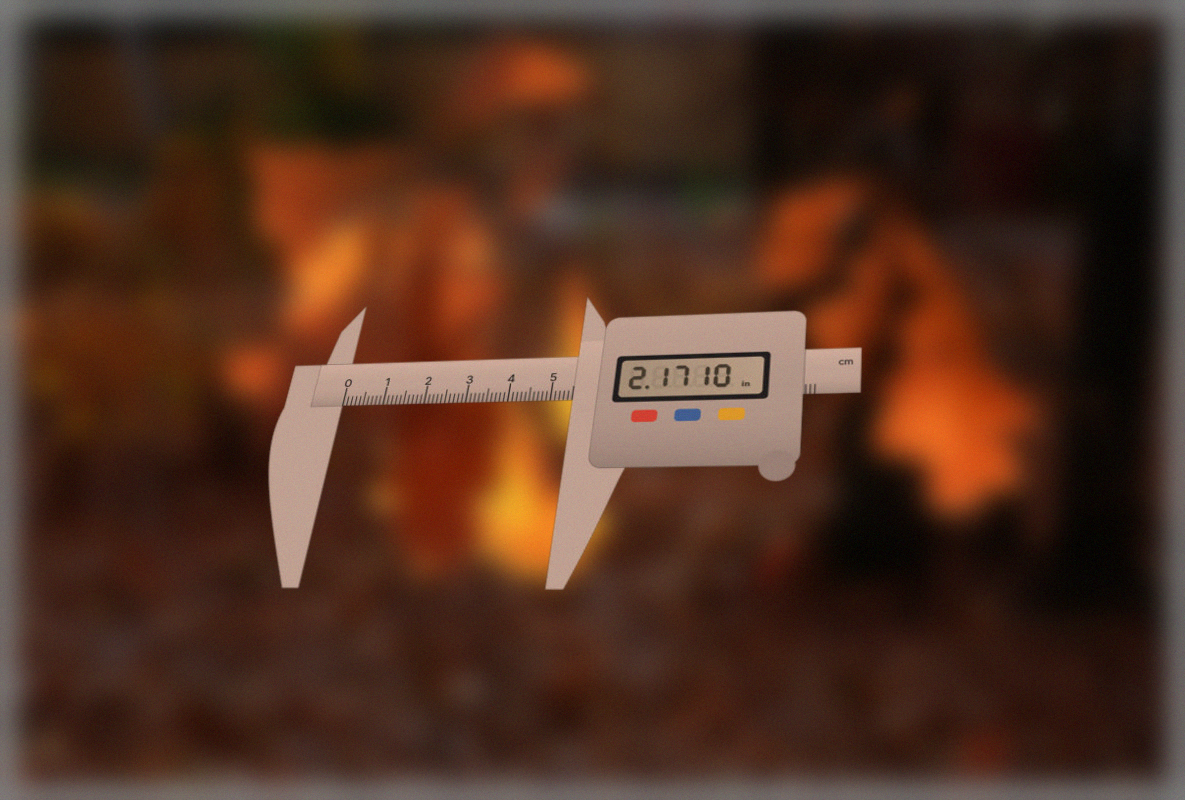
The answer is 2.1710 in
